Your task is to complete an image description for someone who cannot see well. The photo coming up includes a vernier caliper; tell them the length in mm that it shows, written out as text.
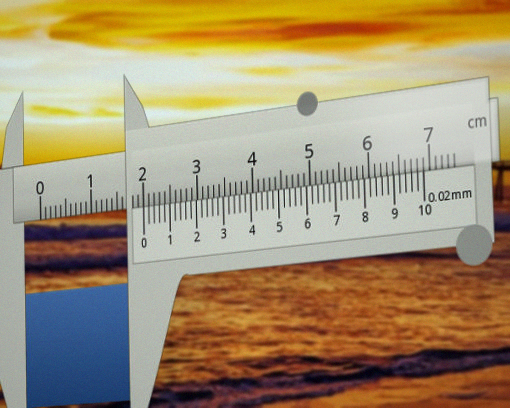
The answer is 20.0 mm
